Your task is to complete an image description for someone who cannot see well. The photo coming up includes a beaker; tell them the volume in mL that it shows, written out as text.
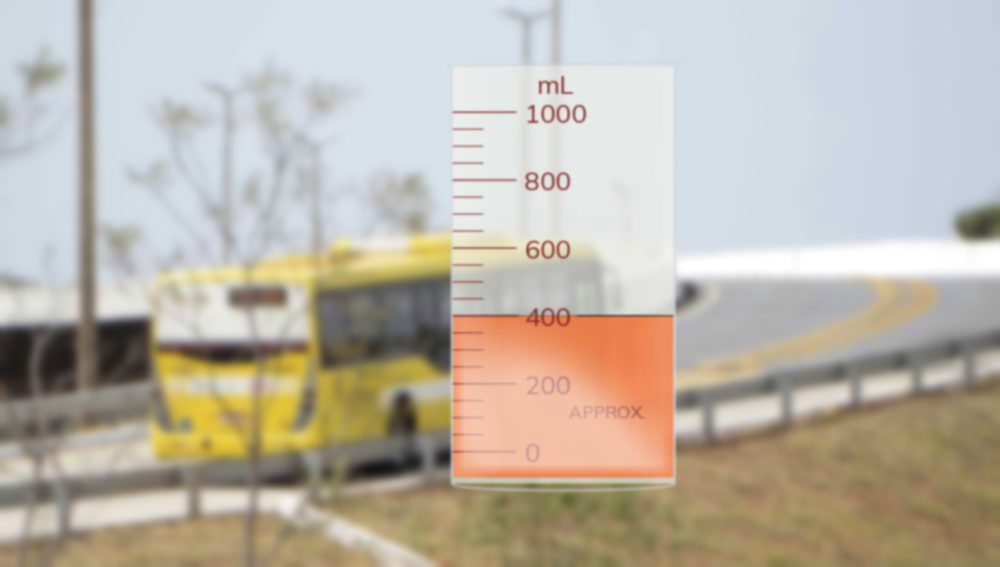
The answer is 400 mL
